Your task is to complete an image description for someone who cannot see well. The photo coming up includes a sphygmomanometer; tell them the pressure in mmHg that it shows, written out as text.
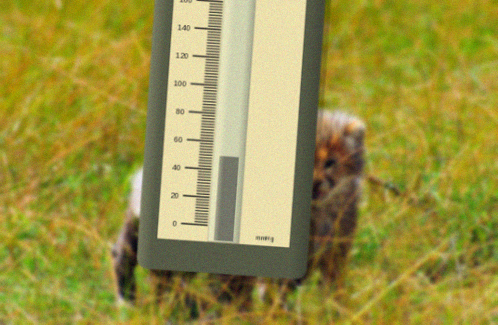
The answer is 50 mmHg
